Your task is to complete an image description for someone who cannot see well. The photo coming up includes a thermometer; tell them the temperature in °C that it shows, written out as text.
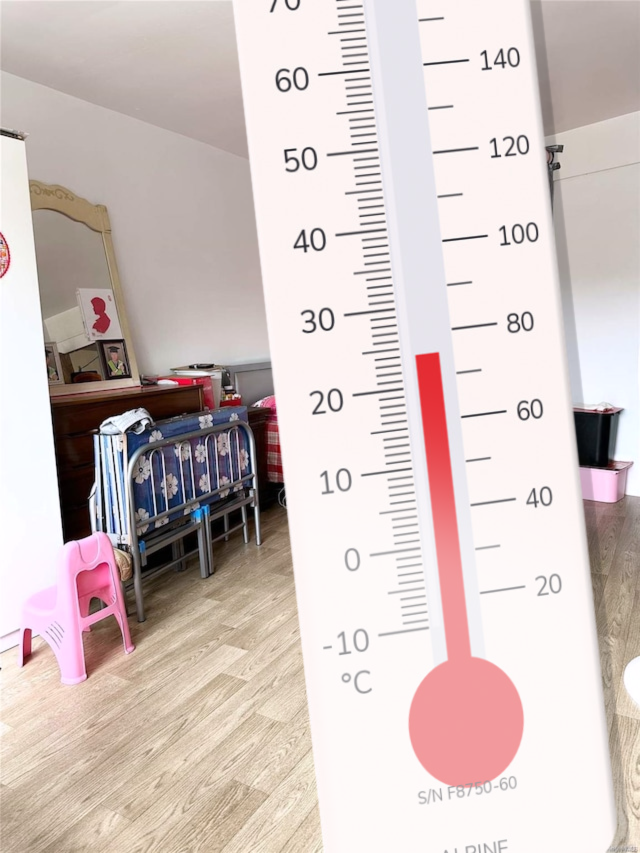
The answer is 24 °C
